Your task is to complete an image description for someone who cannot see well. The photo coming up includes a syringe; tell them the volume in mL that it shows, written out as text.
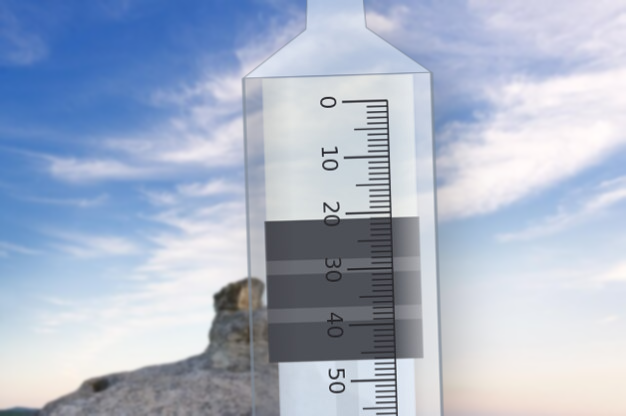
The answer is 21 mL
